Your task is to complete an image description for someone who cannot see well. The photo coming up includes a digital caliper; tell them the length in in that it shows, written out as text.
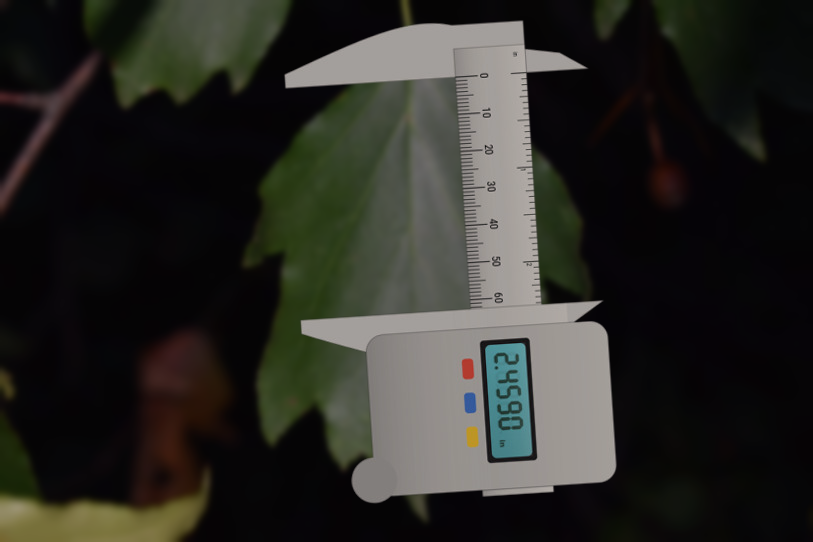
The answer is 2.4590 in
